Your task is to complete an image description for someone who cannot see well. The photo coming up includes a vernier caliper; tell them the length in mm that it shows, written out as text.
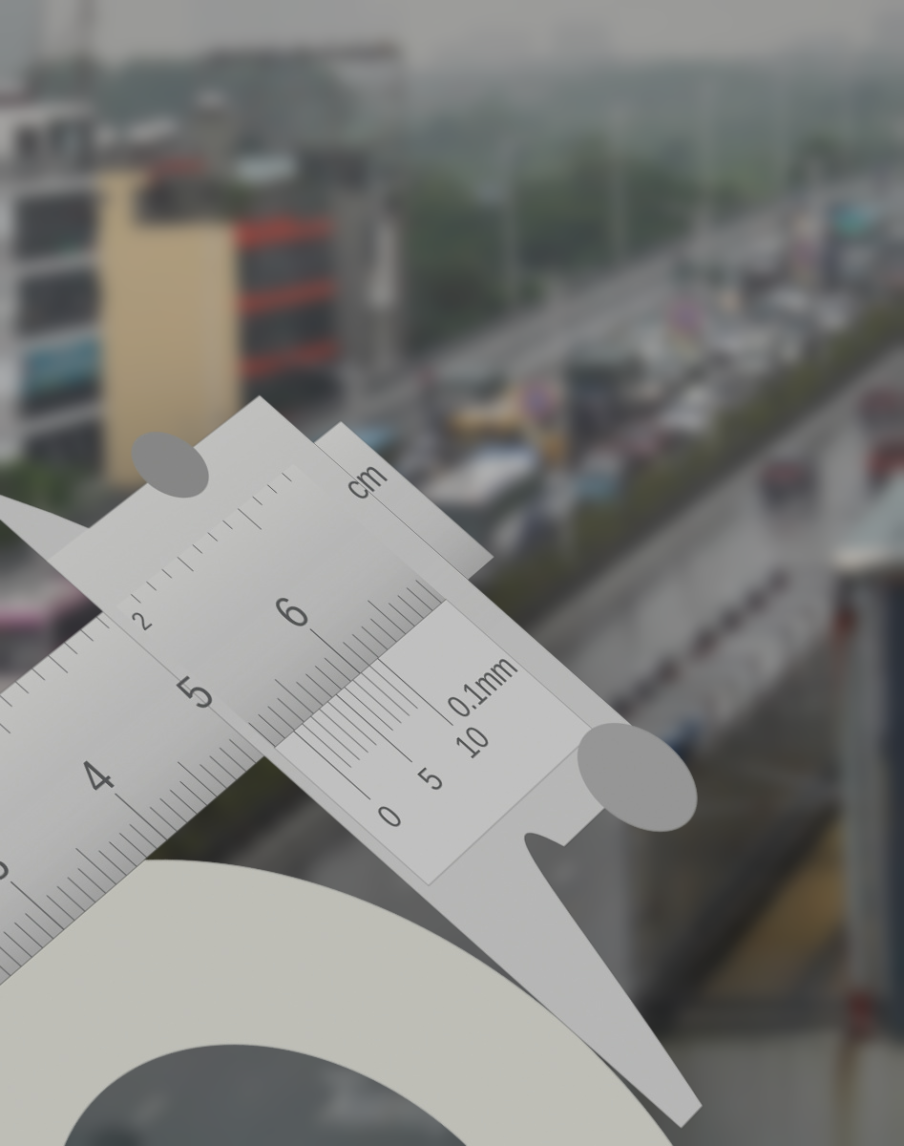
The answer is 52.9 mm
